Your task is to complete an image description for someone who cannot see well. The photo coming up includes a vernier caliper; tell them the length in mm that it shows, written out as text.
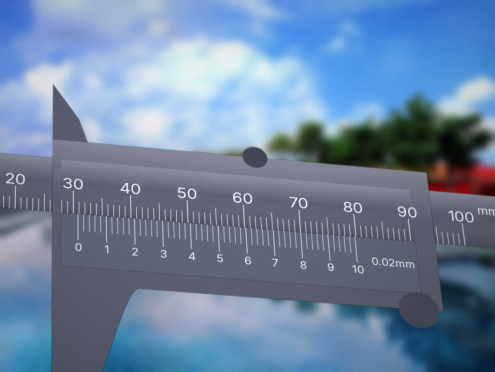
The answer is 30.8 mm
